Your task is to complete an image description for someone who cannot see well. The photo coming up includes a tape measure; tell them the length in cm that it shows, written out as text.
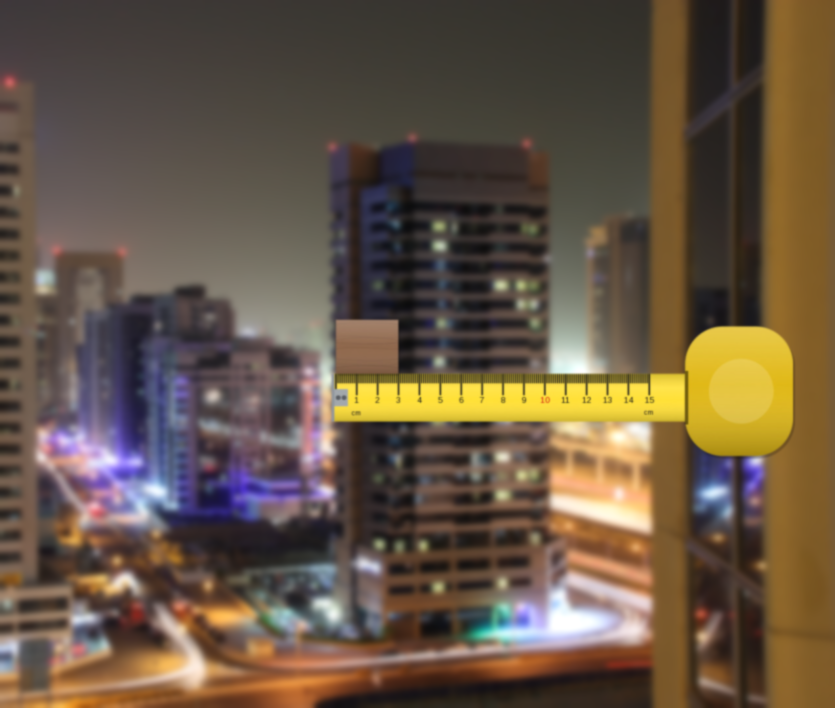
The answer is 3 cm
